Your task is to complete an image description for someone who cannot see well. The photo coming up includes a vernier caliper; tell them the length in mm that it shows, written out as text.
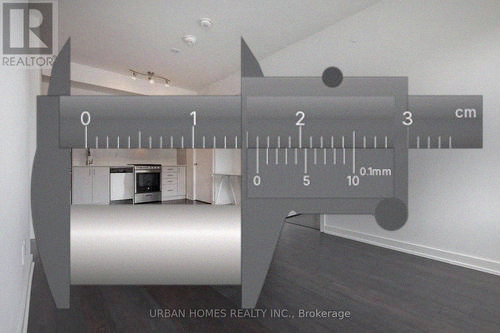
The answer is 16.0 mm
